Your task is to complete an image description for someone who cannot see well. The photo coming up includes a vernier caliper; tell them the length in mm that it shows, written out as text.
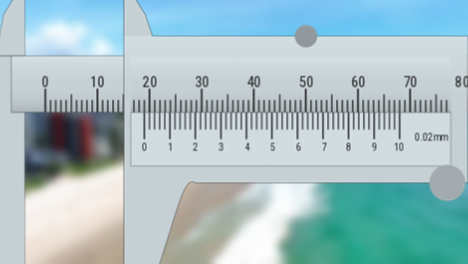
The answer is 19.0 mm
